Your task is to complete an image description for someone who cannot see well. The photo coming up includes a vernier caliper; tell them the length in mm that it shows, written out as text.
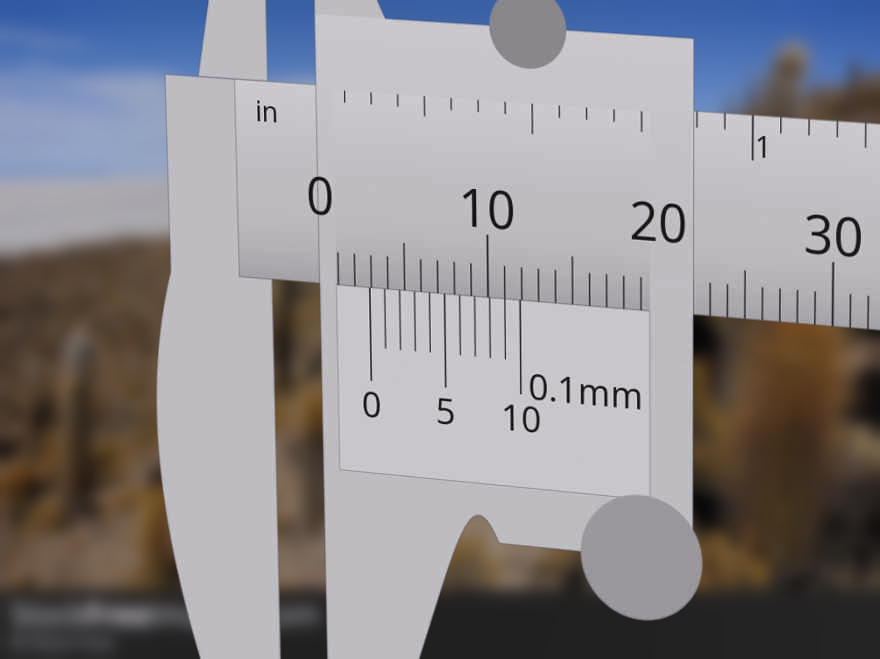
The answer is 2.9 mm
